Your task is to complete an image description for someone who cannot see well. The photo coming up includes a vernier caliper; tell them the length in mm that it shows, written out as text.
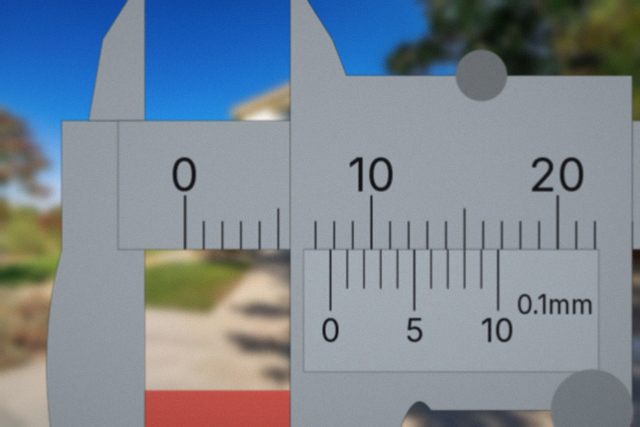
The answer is 7.8 mm
